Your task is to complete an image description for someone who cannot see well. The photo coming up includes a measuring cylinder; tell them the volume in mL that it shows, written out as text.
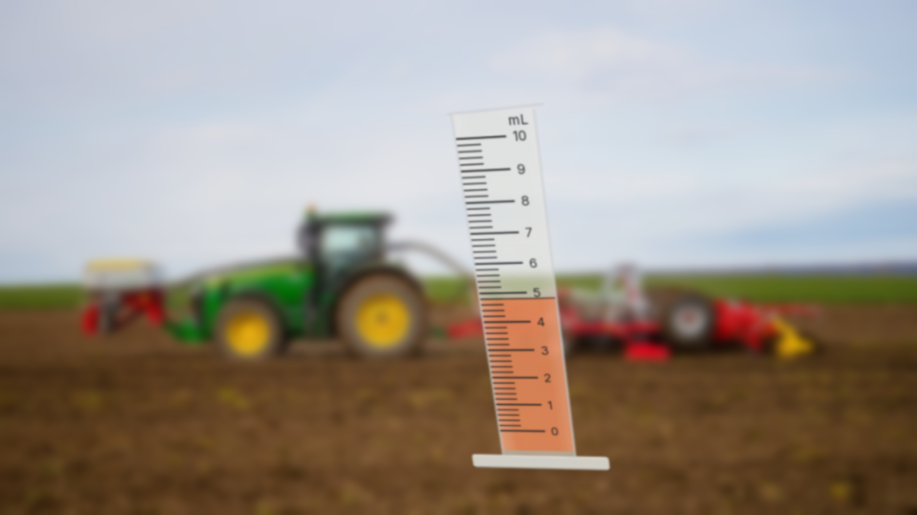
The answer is 4.8 mL
